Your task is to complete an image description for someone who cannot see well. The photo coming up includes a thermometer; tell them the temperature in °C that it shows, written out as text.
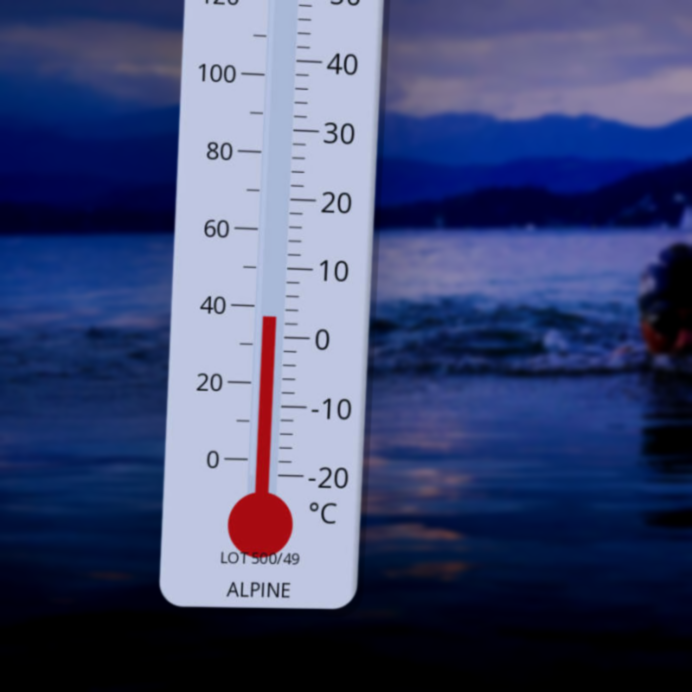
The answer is 3 °C
